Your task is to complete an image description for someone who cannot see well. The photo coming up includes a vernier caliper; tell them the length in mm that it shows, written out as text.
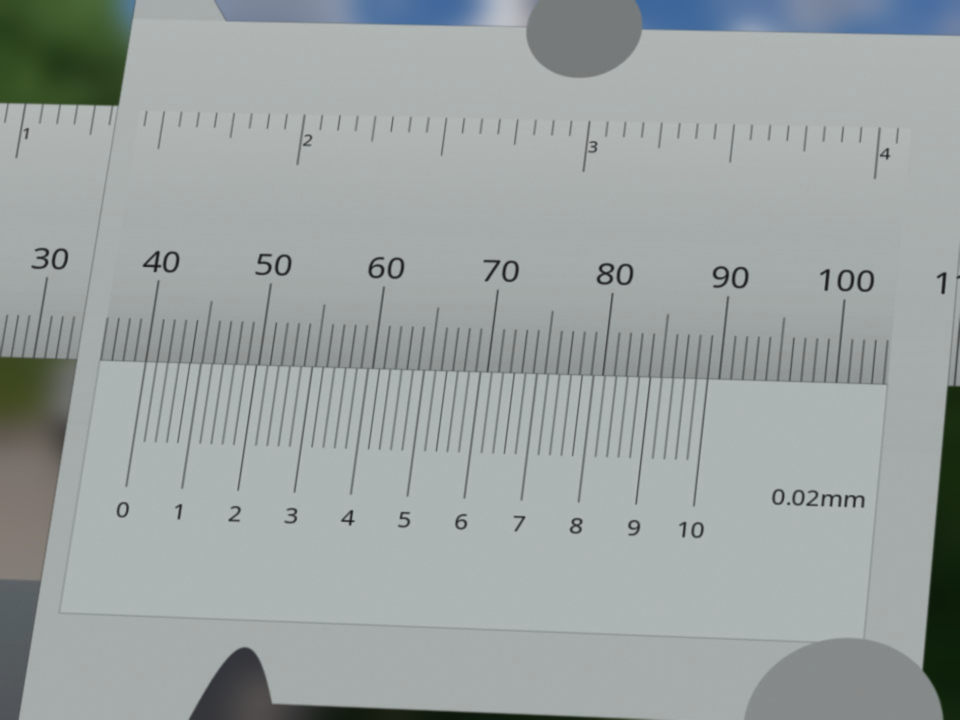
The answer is 40.0 mm
